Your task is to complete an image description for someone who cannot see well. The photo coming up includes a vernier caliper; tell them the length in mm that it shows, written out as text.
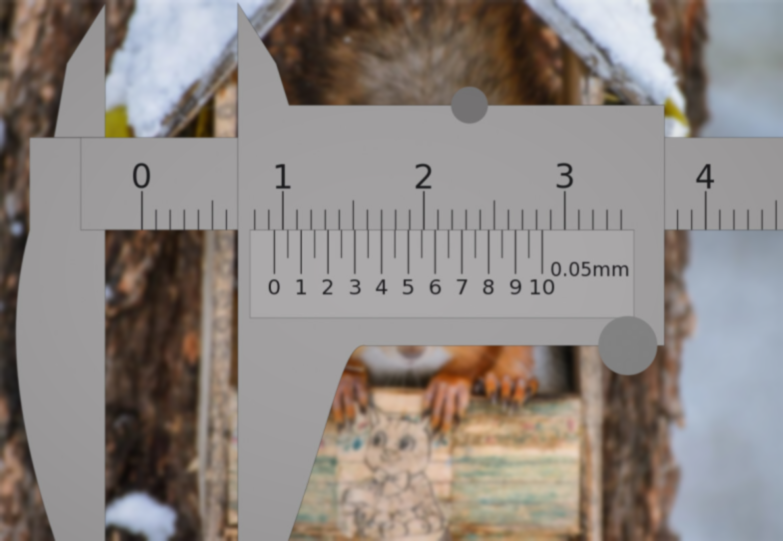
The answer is 9.4 mm
